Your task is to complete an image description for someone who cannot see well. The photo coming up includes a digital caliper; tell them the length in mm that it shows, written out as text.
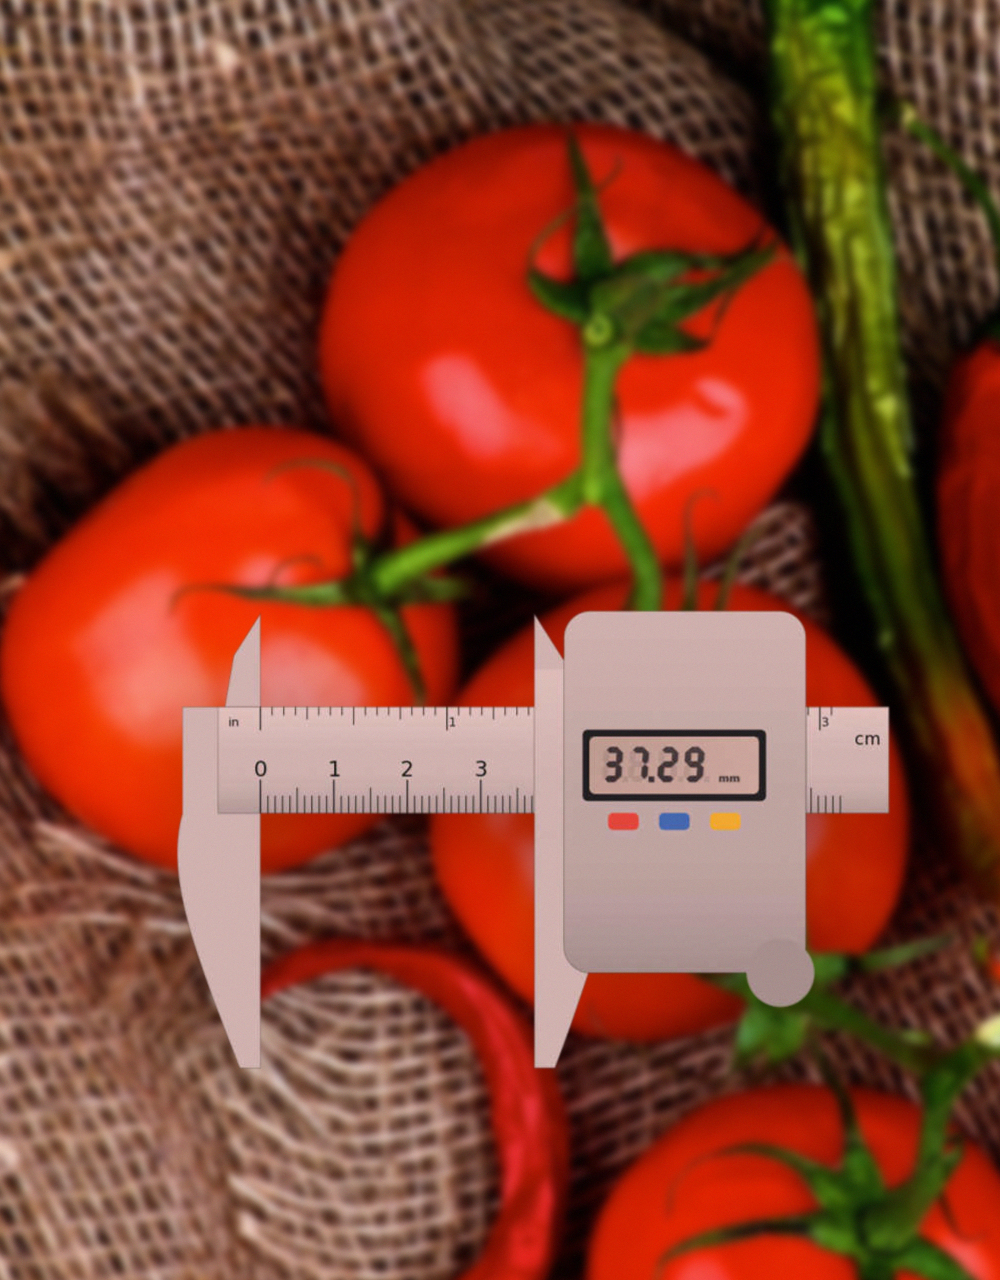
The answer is 37.29 mm
